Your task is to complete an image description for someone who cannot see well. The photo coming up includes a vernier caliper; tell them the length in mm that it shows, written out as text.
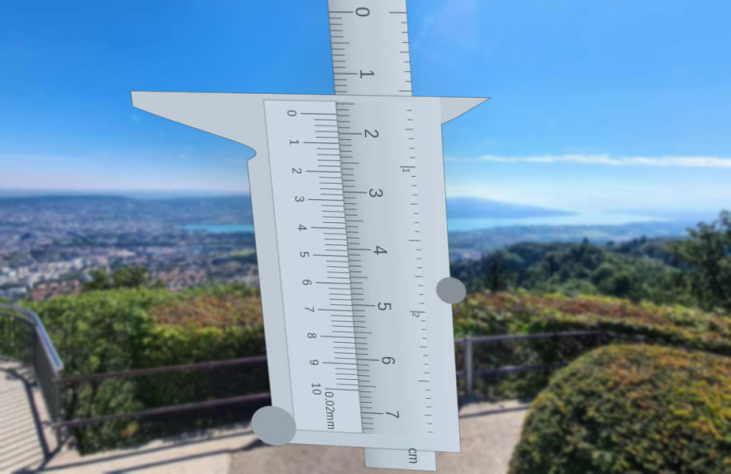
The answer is 16.8 mm
